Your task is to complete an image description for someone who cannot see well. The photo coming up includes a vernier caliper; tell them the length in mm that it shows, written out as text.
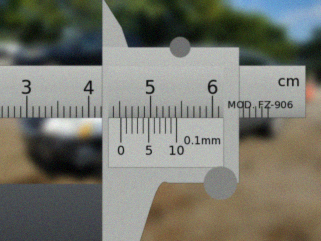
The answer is 45.2 mm
